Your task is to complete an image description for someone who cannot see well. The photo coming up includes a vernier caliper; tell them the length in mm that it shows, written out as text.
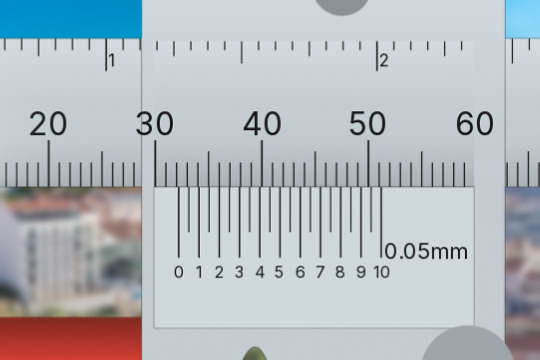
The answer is 32.2 mm
